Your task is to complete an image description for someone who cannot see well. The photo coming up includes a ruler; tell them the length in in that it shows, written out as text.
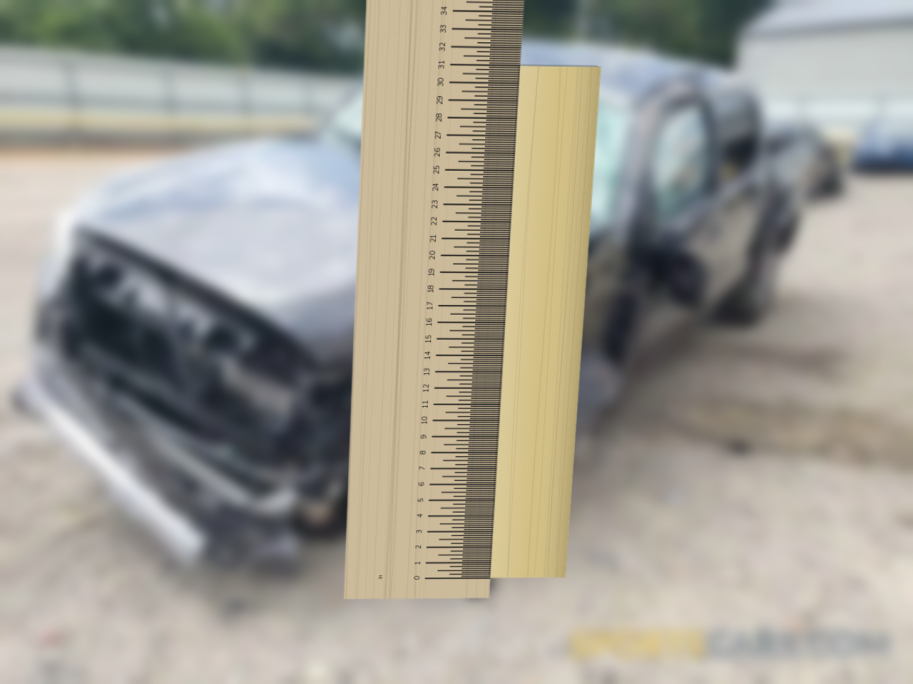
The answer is 31 in
